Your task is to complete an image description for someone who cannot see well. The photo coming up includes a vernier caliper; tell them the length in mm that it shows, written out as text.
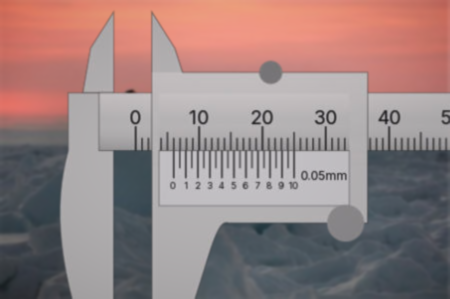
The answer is 6.0 mm
